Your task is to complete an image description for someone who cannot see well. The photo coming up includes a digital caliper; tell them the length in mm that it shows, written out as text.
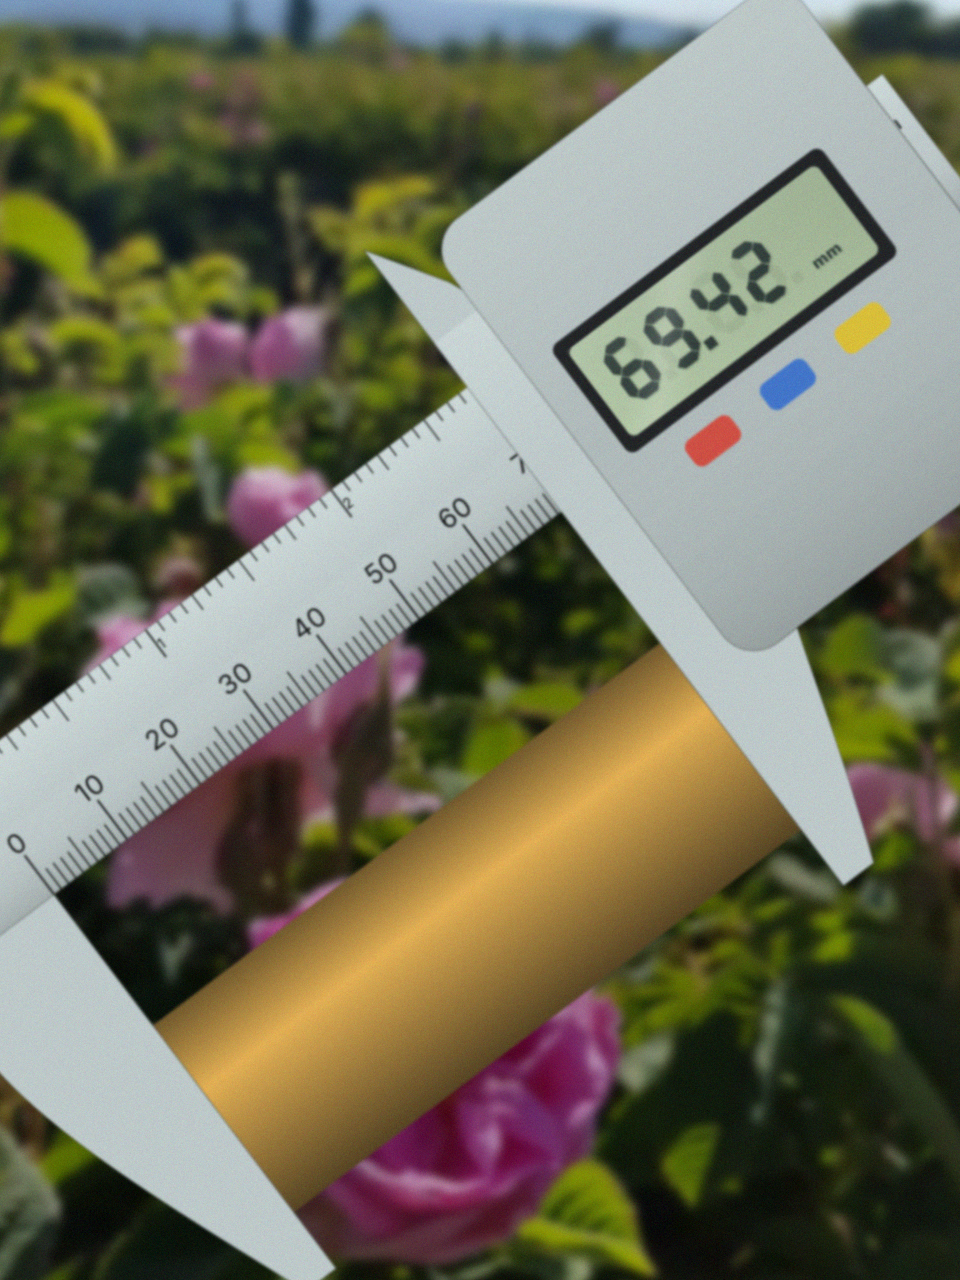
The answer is 69.42 mm
